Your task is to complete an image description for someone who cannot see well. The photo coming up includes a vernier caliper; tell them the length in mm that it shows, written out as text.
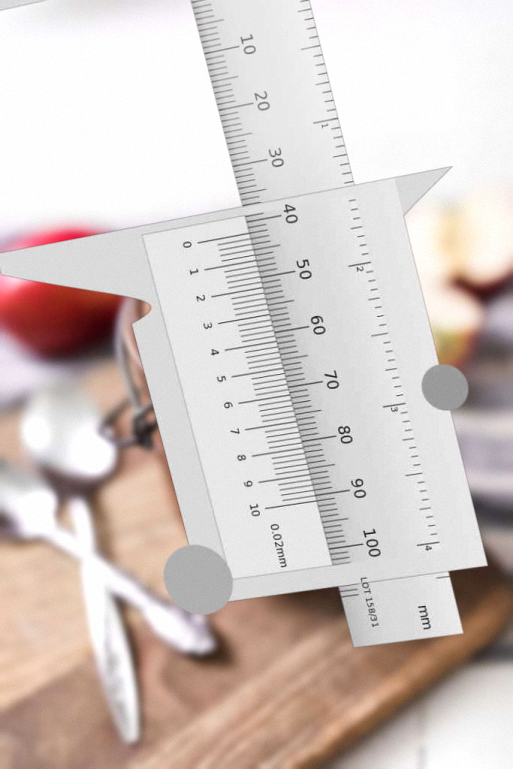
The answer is 42.0 mm
